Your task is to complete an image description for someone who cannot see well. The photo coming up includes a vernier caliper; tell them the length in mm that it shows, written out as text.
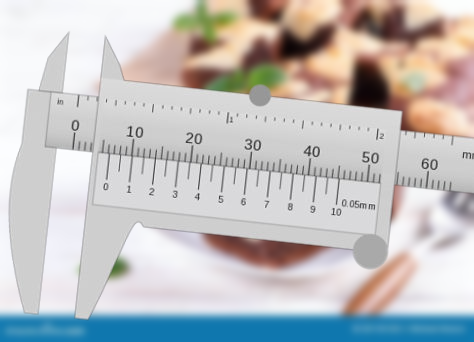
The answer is 6.2 mm
